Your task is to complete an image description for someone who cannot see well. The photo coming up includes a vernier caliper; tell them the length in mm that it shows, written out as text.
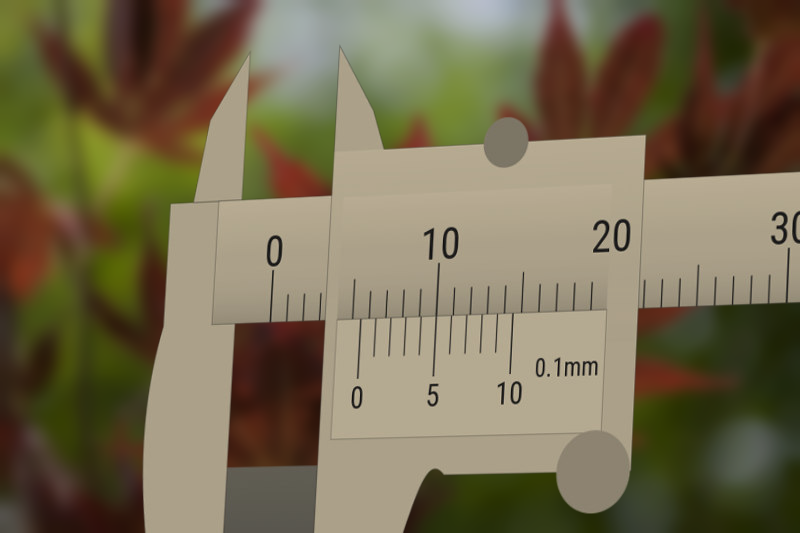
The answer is 5.5 mm
